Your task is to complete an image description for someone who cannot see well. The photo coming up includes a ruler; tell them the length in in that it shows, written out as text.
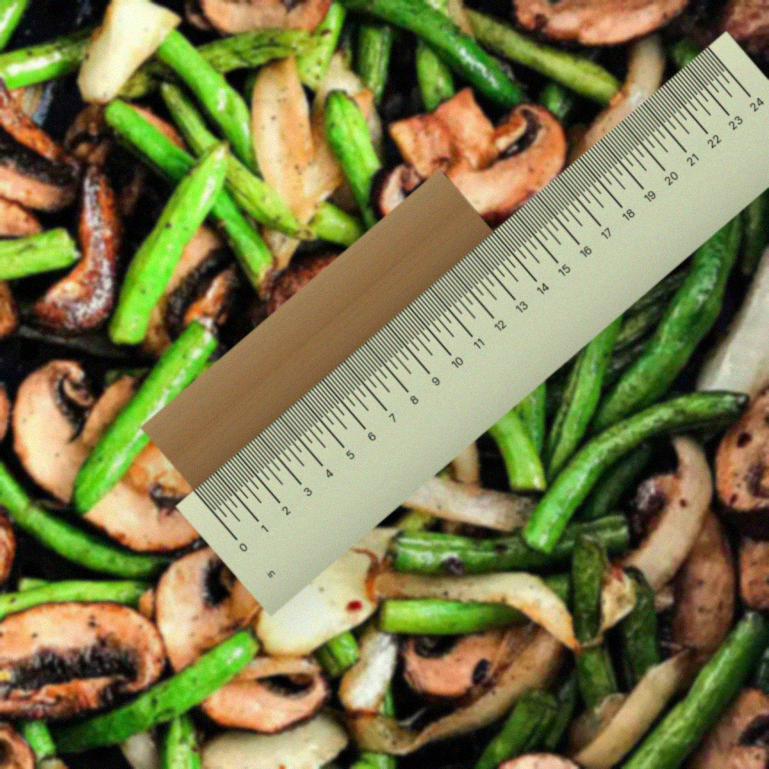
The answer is 14 in
